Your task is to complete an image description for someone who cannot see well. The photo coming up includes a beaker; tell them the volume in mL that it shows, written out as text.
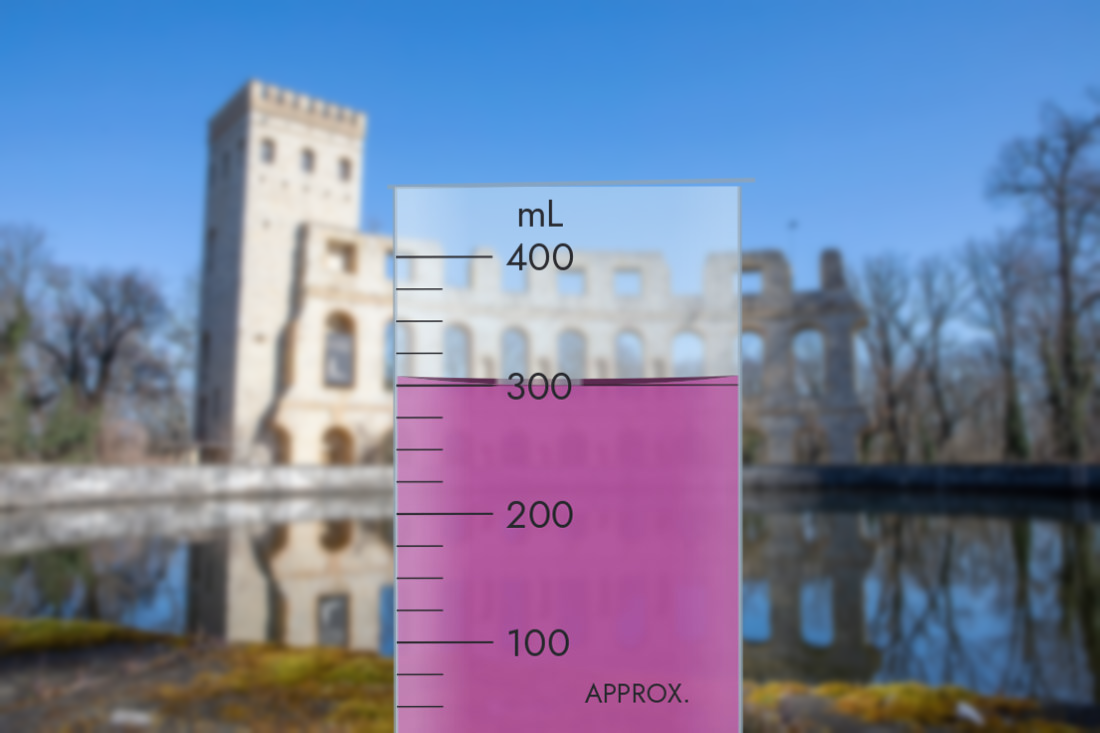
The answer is 300 mL
